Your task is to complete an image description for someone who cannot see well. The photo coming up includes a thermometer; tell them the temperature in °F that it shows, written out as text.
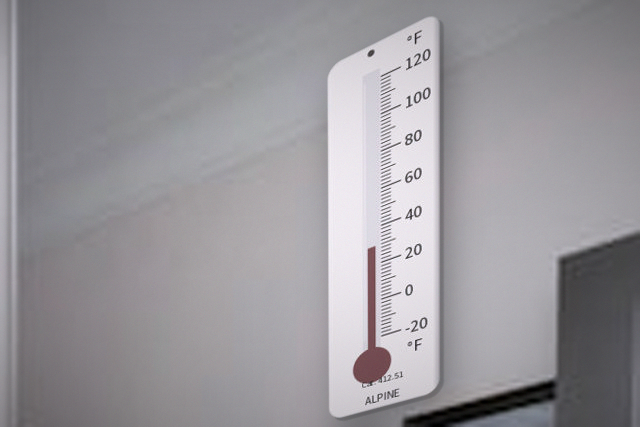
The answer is 30 °F
